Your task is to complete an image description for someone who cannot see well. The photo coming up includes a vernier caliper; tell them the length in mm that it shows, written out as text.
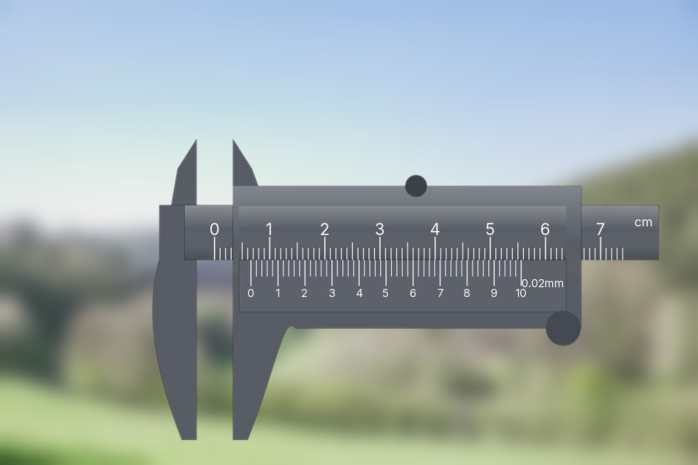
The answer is 6.6 mm
